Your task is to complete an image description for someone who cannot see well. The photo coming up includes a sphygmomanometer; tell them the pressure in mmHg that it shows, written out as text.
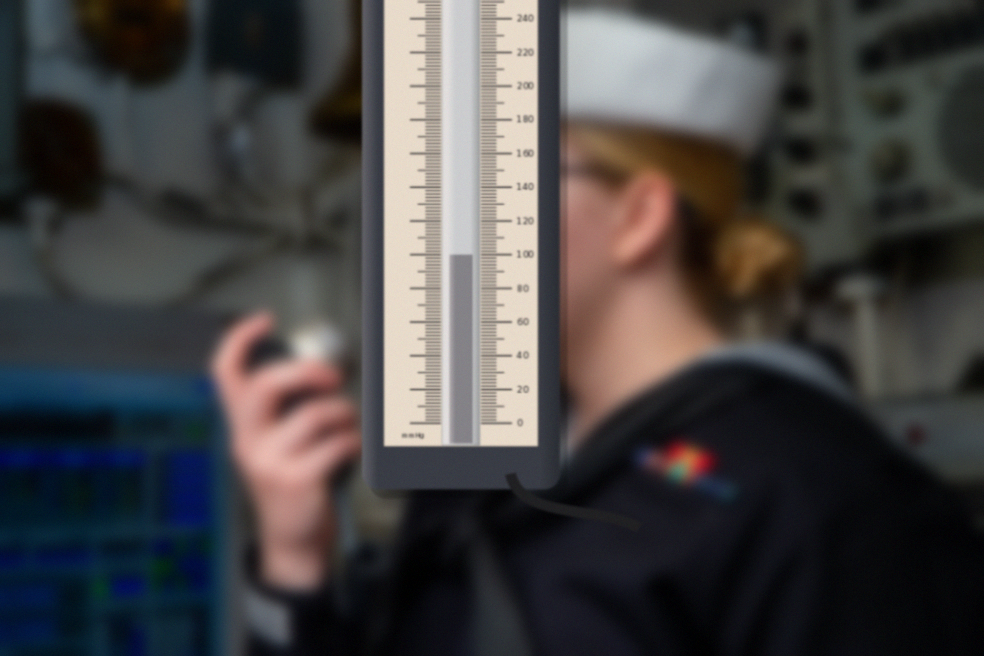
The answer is 100 mmHg
